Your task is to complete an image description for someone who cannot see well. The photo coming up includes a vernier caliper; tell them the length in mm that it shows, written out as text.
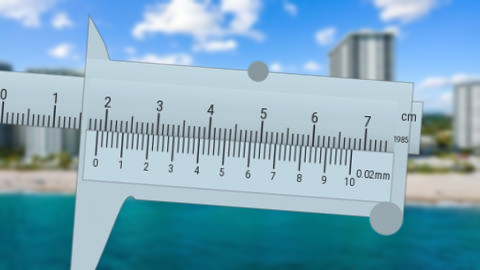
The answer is 18.5 mm
